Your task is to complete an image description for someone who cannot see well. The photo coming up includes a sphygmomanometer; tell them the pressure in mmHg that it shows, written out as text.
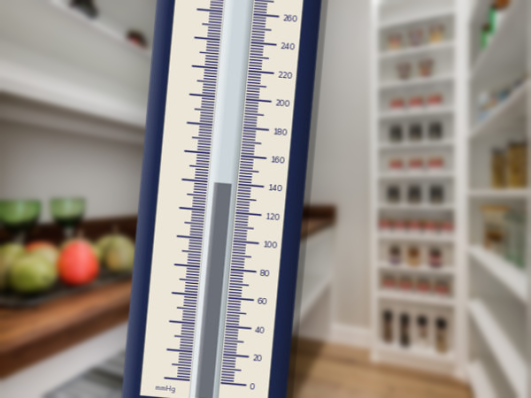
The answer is 140 mmHg
